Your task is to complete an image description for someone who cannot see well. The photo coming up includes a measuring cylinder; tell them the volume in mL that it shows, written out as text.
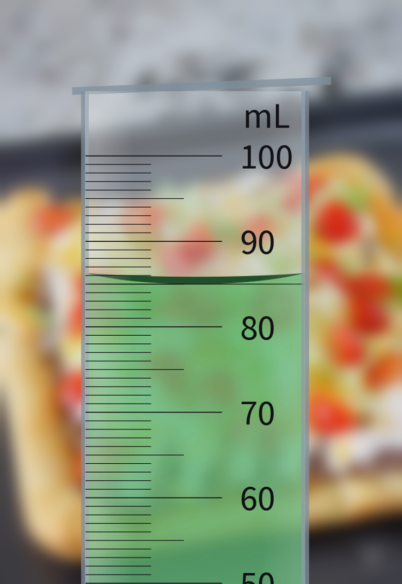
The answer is 85 mL
